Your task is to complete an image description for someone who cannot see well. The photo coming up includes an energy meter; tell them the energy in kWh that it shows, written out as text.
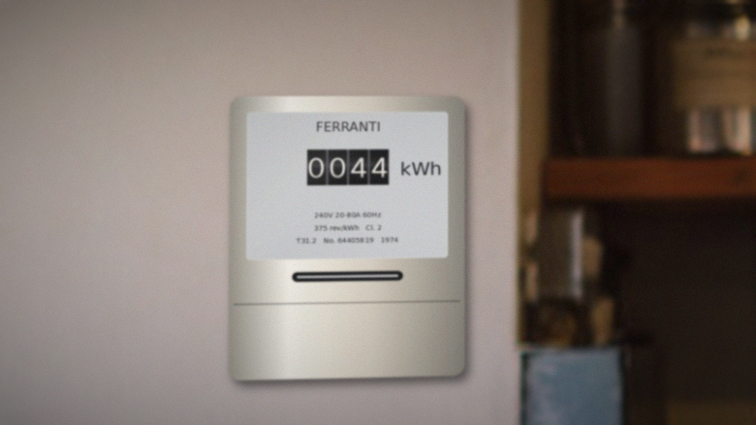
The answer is 44 kWh
